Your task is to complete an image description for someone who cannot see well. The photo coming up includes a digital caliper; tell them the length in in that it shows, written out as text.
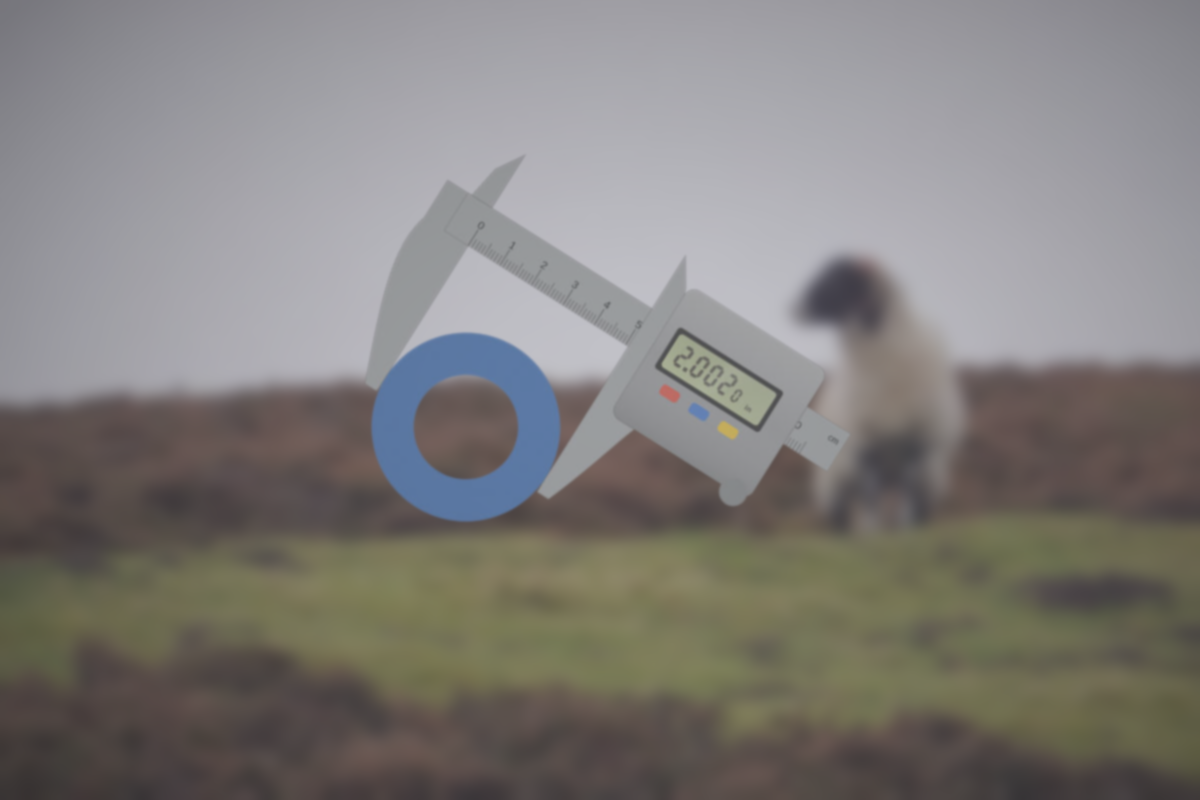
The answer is 2.0020 in
